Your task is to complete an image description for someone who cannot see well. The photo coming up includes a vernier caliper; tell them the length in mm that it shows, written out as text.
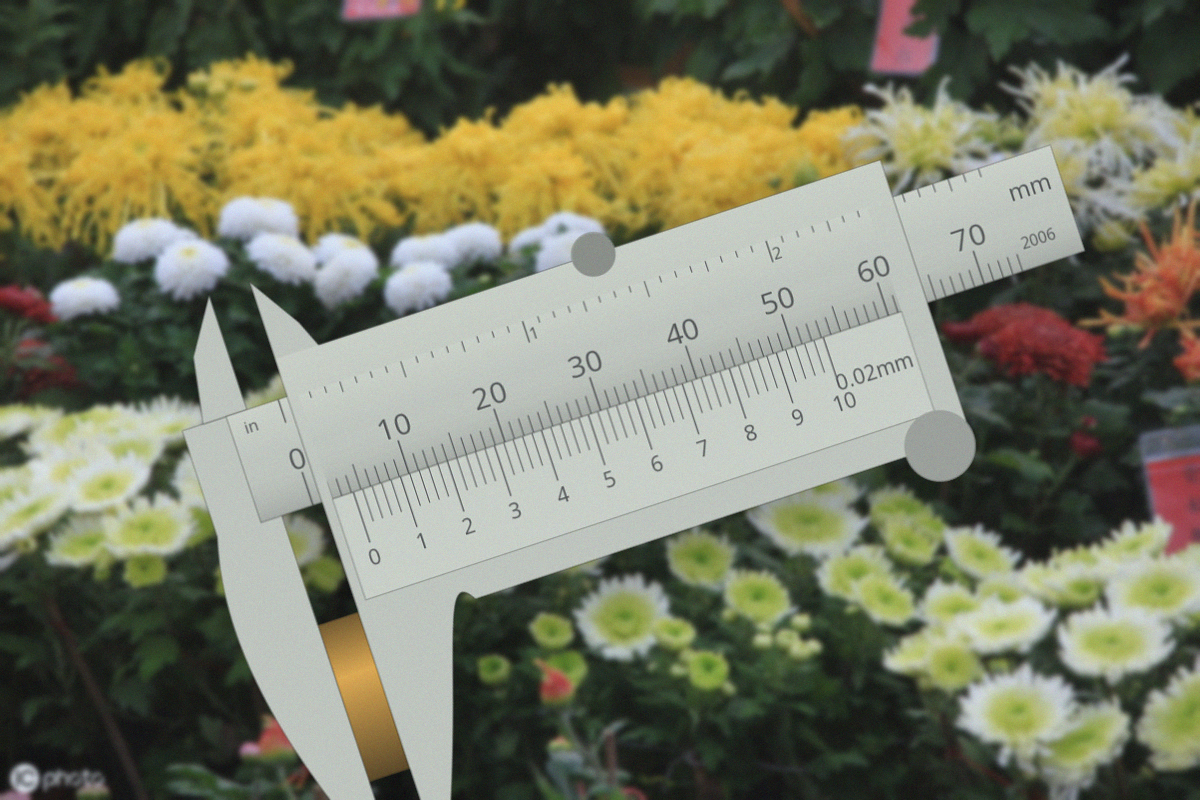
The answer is 4.2 mm
